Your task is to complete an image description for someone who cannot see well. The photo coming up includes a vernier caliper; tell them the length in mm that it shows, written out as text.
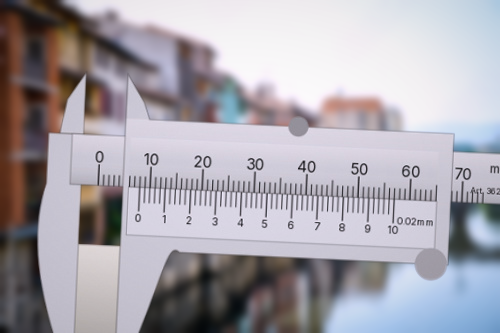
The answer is 8.0 mm
